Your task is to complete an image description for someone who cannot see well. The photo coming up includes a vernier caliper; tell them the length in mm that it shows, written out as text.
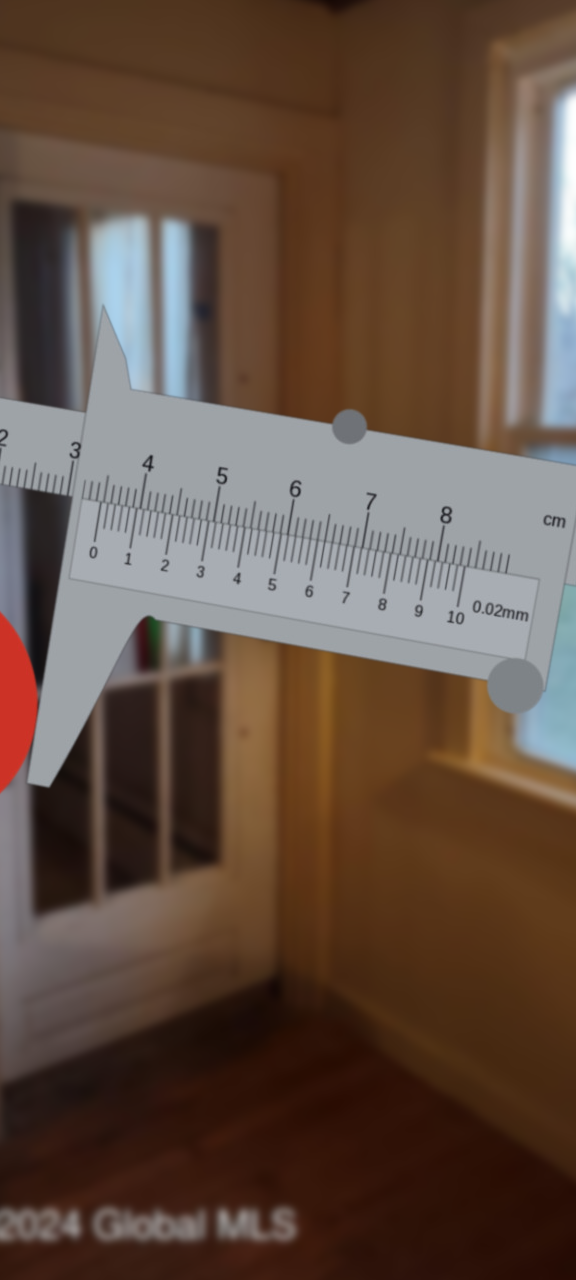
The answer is 34.6 mm
